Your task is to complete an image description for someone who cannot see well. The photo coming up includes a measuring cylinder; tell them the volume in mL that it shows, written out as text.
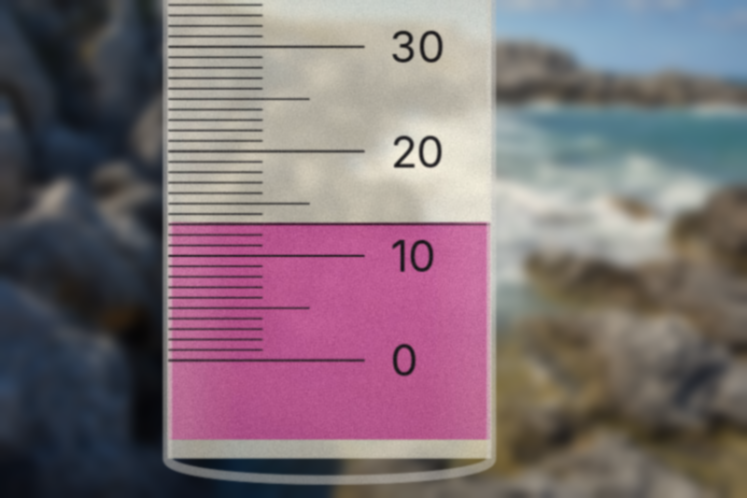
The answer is 13 mL
